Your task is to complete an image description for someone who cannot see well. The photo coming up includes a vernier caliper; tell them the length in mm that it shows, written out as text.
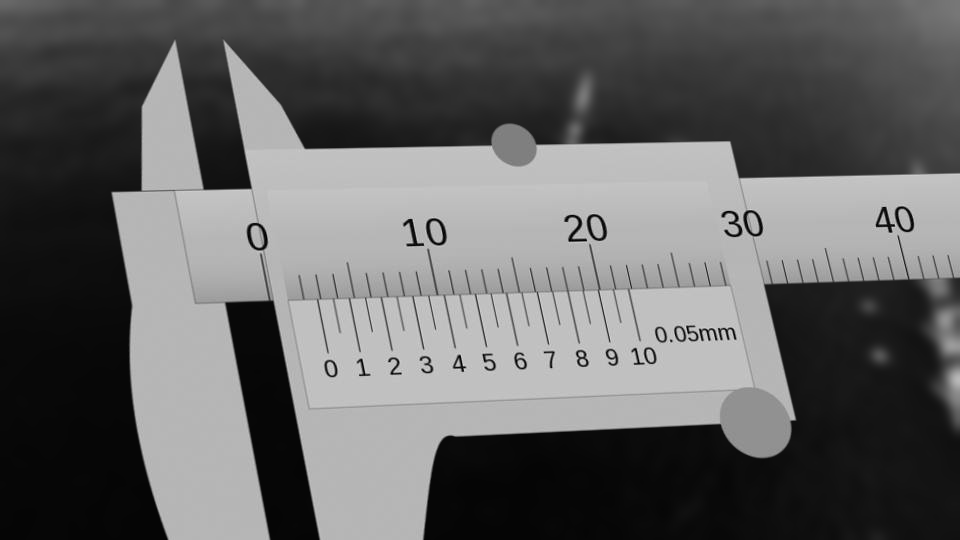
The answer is 2.8 mm
